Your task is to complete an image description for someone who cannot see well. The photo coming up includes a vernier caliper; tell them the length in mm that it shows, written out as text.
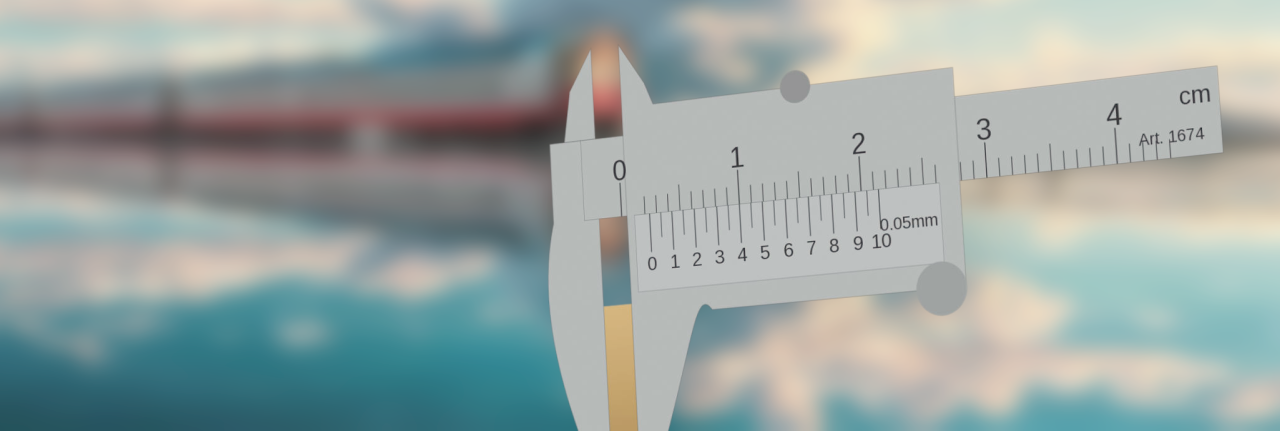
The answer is 2.4 mm
